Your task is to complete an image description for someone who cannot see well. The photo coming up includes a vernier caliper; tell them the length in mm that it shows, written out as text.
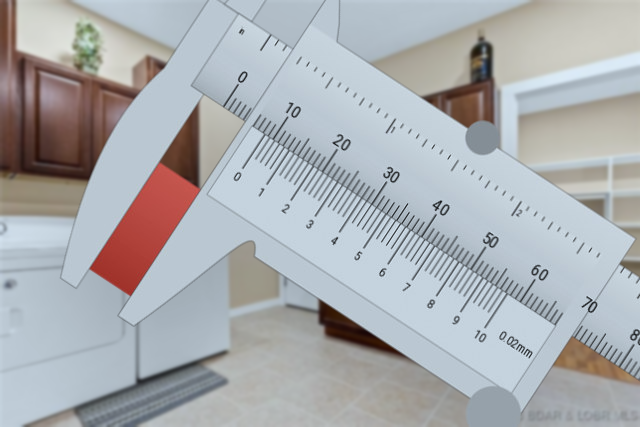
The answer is 8.4 mm
